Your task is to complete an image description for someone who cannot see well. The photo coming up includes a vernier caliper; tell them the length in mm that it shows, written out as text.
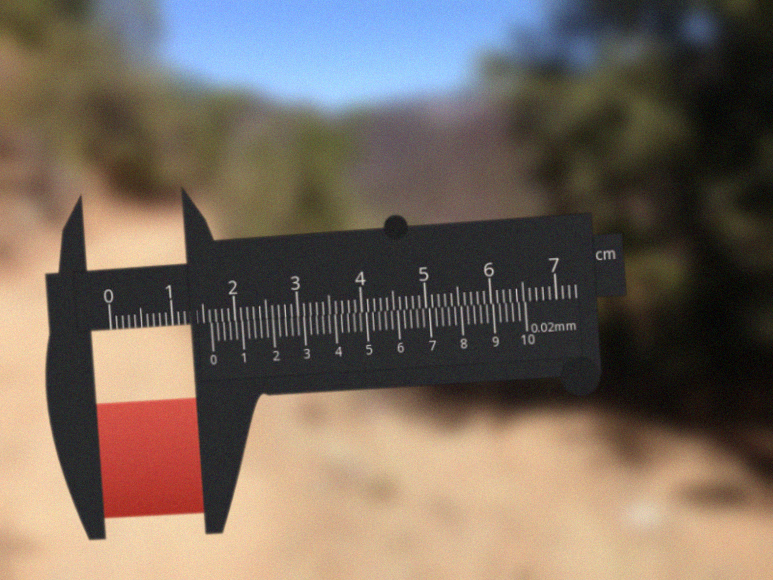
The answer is 16.2 mm
